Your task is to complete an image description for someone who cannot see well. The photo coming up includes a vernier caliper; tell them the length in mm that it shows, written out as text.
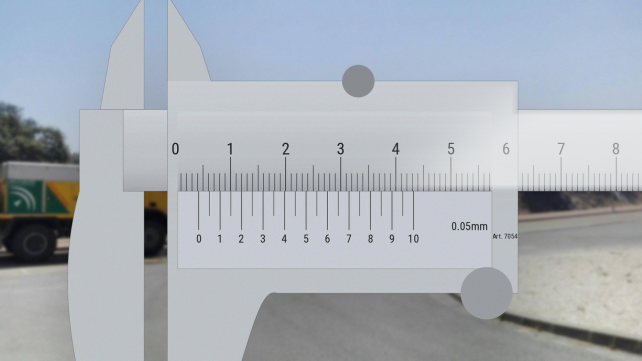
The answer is 4.2 mm
